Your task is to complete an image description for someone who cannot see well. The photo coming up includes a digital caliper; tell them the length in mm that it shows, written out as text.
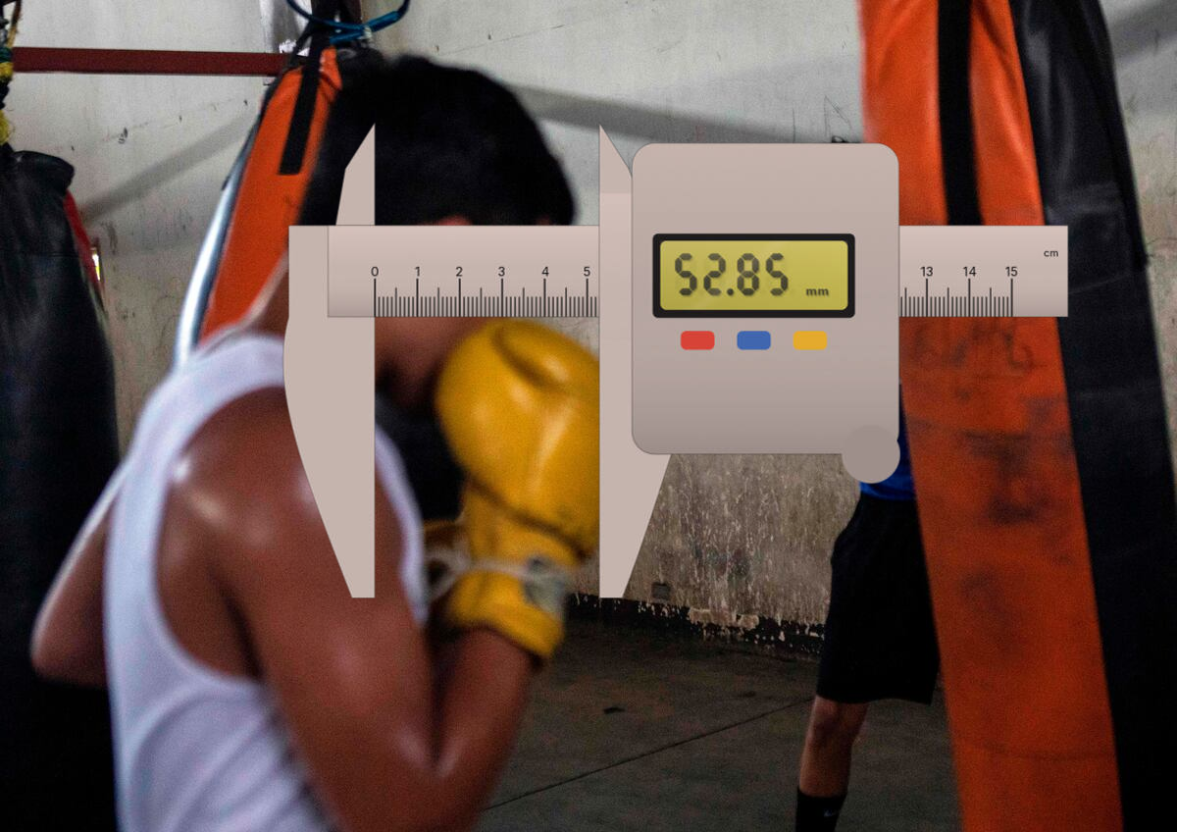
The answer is 52.85 mm
